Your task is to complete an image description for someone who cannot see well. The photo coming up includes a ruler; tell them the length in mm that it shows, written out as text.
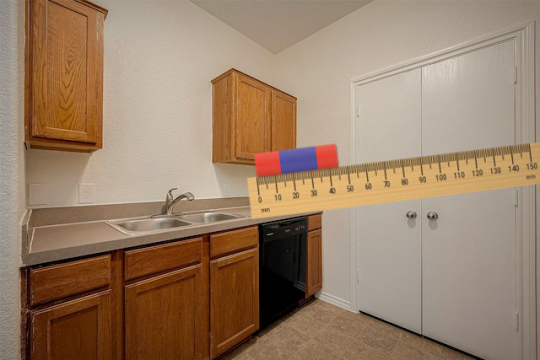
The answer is 45 mm
